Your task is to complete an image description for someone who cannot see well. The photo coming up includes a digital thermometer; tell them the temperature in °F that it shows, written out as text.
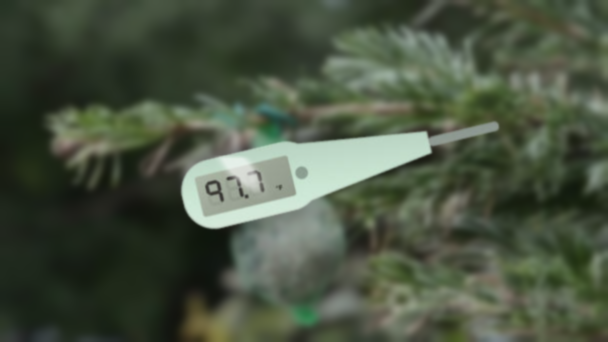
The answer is 97.7 °F
